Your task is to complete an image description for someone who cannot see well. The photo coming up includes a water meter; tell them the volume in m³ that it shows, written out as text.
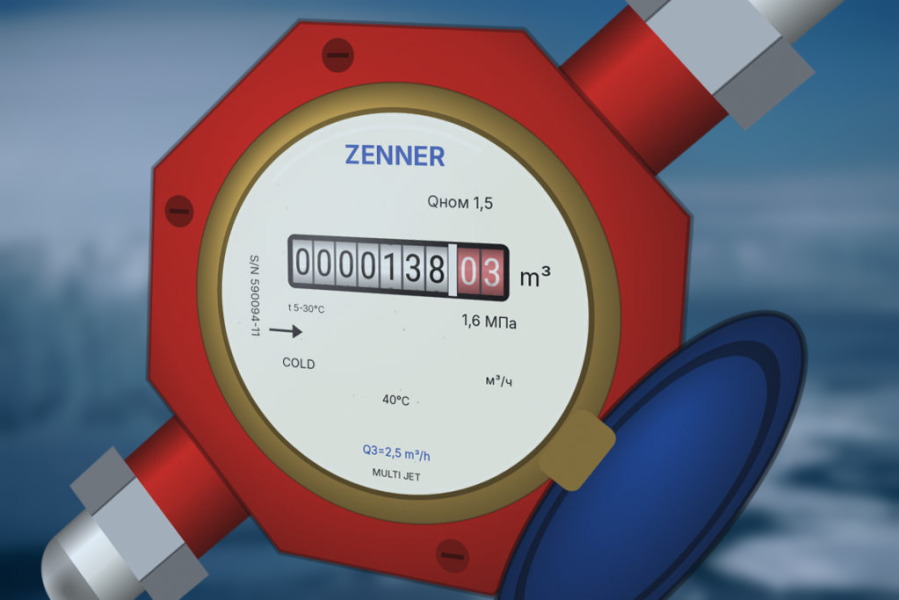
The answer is 138.03 m³
